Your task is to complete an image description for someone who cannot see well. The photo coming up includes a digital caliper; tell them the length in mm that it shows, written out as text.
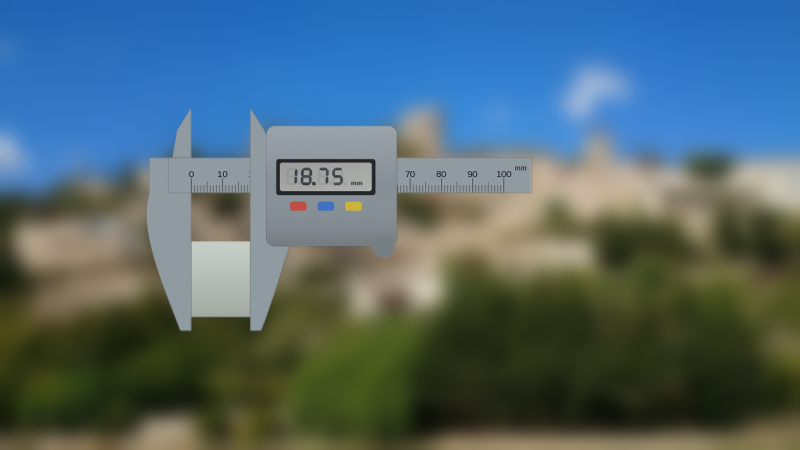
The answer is 18.75 mm
